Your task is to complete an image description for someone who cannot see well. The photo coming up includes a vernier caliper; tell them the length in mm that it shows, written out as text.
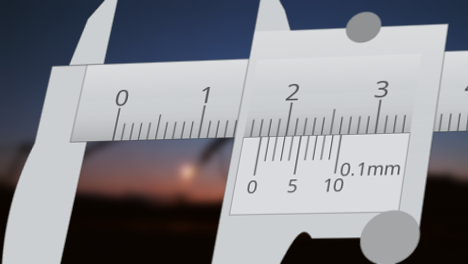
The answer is 17.2 mm
